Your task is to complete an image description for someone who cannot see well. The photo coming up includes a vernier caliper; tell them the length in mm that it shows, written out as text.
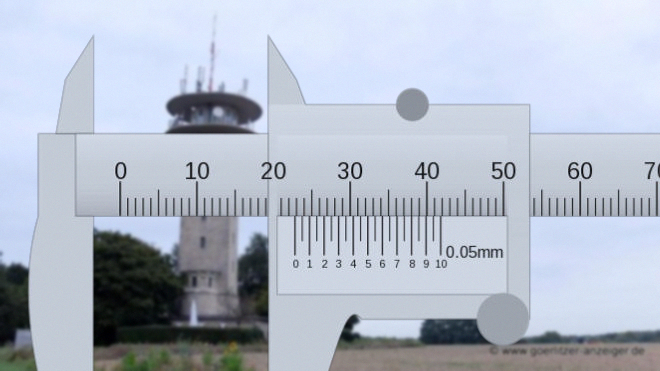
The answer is 22.8 mm
